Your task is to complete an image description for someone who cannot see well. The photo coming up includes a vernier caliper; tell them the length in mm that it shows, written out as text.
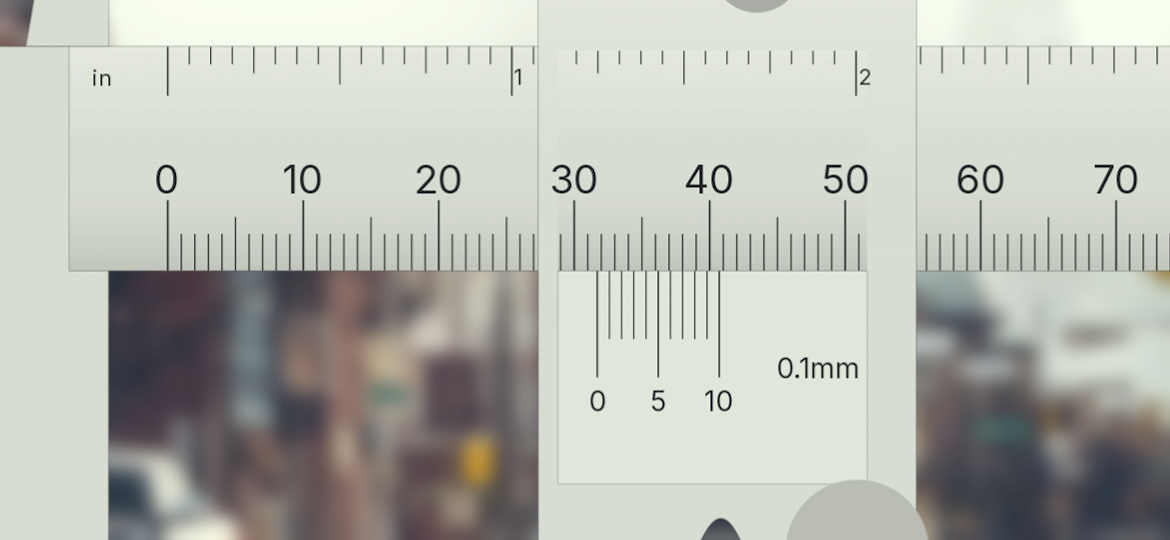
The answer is 31.7 mm
